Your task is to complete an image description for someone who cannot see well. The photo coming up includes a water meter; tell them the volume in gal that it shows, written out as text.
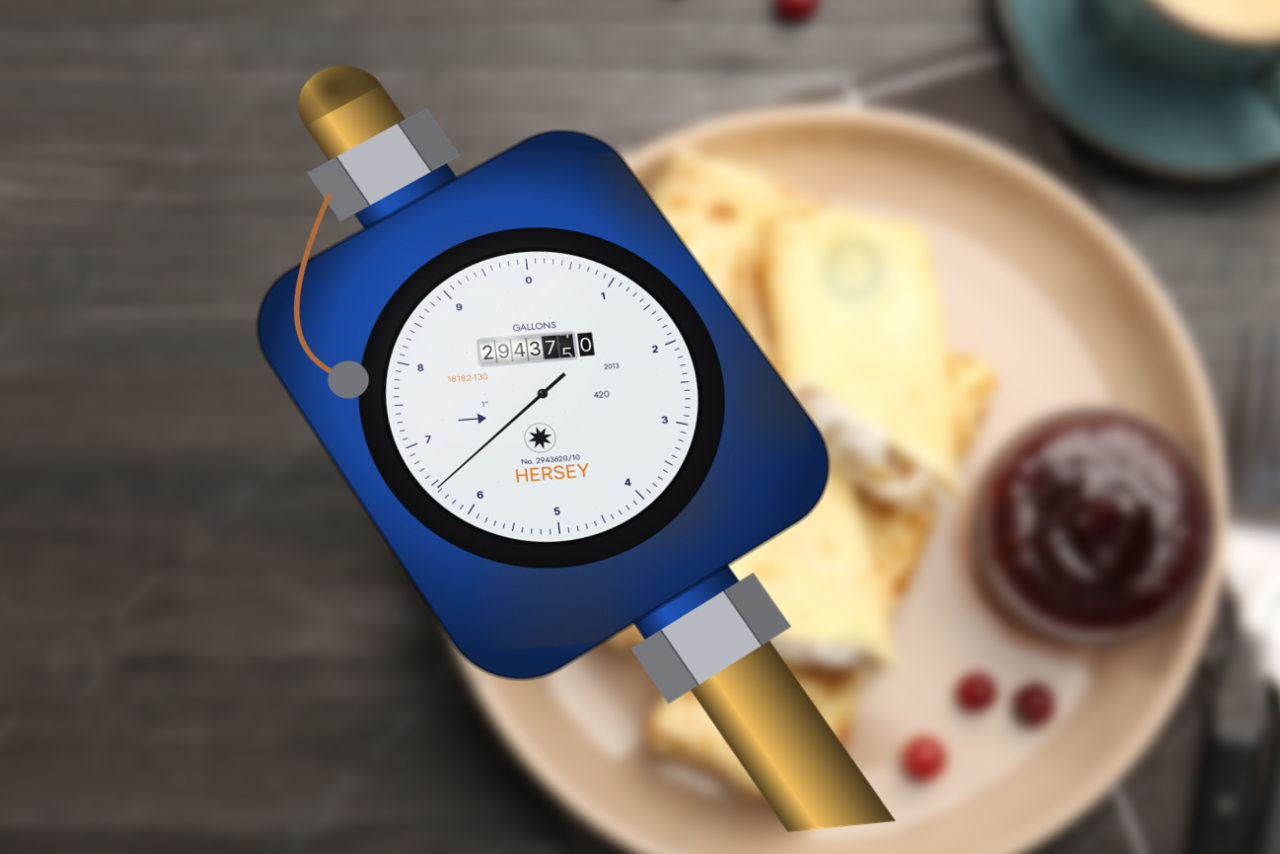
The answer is 2943746.4 gal
